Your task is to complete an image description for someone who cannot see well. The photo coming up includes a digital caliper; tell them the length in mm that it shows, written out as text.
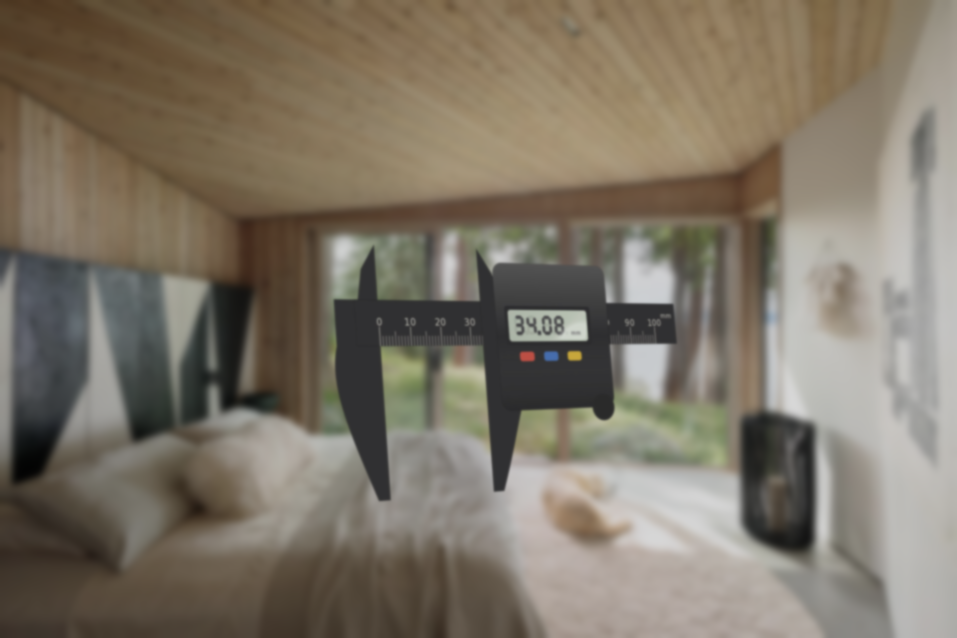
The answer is 34.08 mm
